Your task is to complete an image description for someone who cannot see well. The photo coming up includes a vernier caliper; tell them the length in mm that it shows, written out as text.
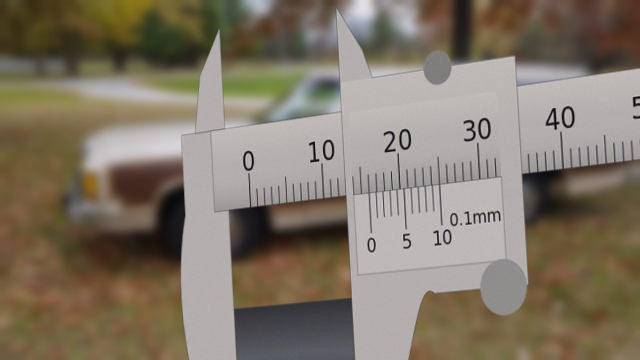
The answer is 16.0 mm
